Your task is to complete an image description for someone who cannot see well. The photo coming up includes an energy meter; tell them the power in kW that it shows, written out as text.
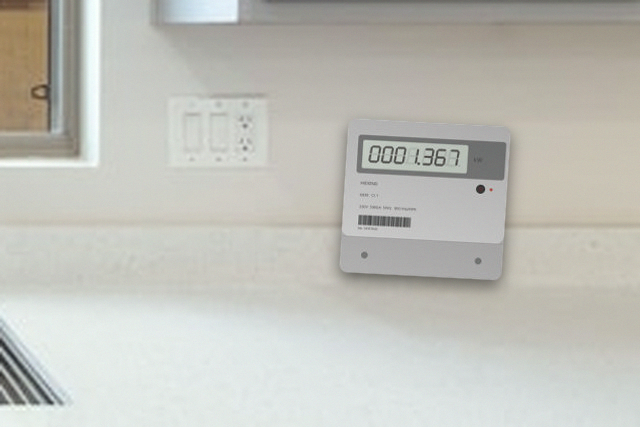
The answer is 1.367 kW
